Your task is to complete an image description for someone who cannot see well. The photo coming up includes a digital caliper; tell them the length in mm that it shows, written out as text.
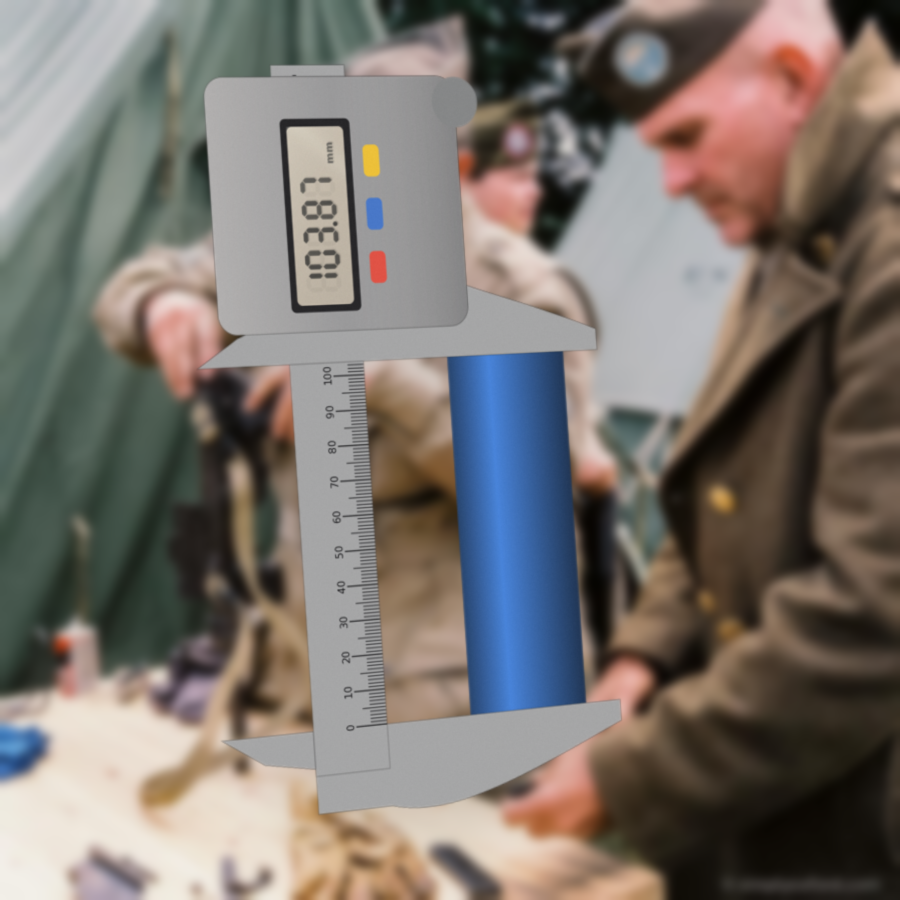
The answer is 103.87 mm
